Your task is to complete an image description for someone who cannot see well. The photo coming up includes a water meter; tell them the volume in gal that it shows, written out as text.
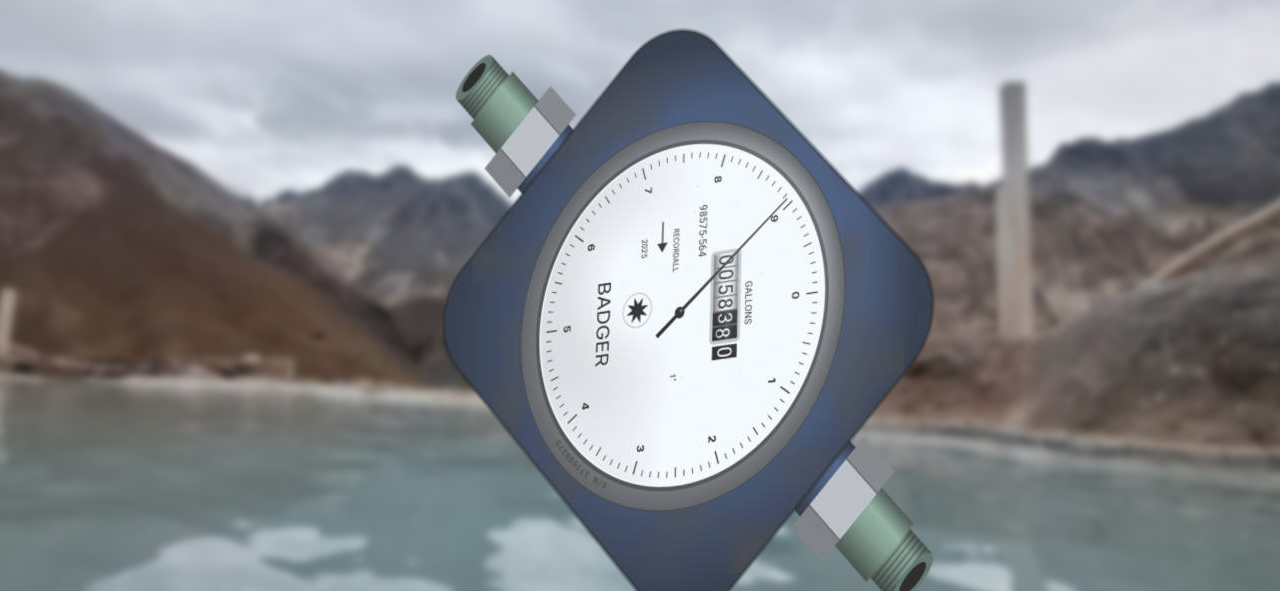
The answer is 58378.9 gal
